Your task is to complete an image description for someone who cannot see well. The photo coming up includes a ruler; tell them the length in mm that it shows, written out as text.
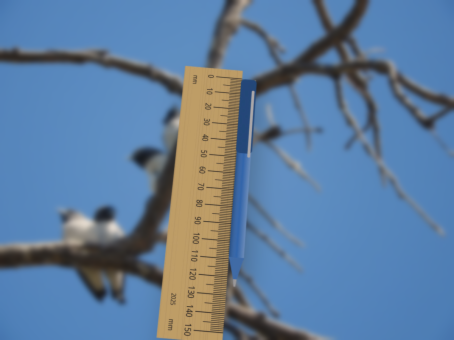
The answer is 125 mm
